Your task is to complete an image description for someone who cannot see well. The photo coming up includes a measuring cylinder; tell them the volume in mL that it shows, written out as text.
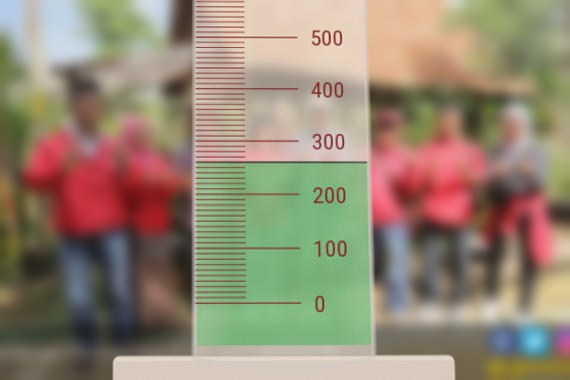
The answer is 260 mL
